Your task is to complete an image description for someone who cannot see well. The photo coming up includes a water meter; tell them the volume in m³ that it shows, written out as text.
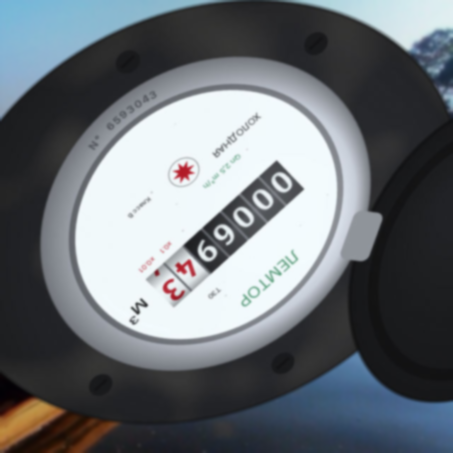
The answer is 69.43 m³
